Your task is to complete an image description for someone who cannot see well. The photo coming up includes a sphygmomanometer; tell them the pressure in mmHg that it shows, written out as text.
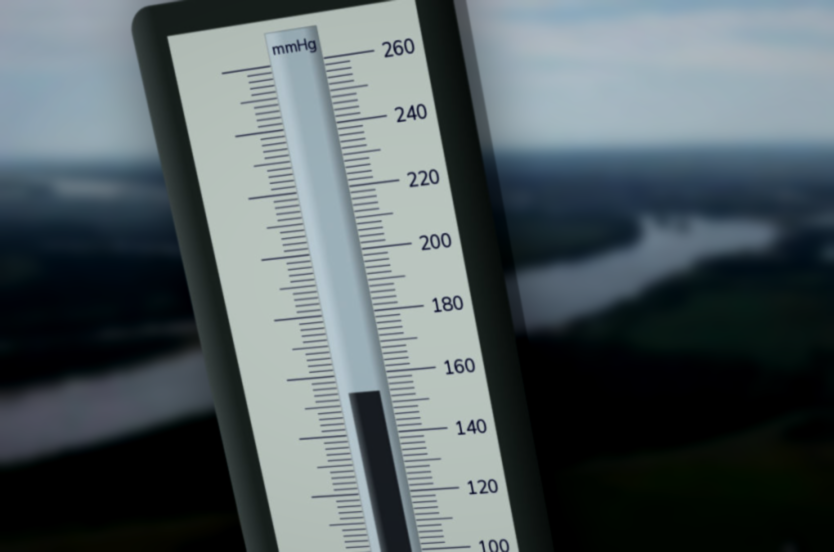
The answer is 154 mmHg
